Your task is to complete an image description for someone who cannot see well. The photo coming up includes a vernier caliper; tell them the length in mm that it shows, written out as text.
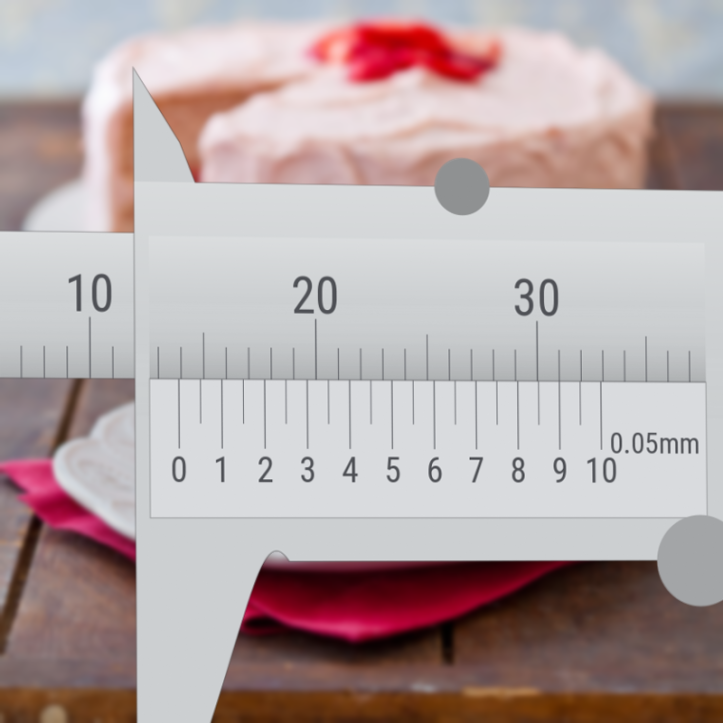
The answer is 13.90 mm
